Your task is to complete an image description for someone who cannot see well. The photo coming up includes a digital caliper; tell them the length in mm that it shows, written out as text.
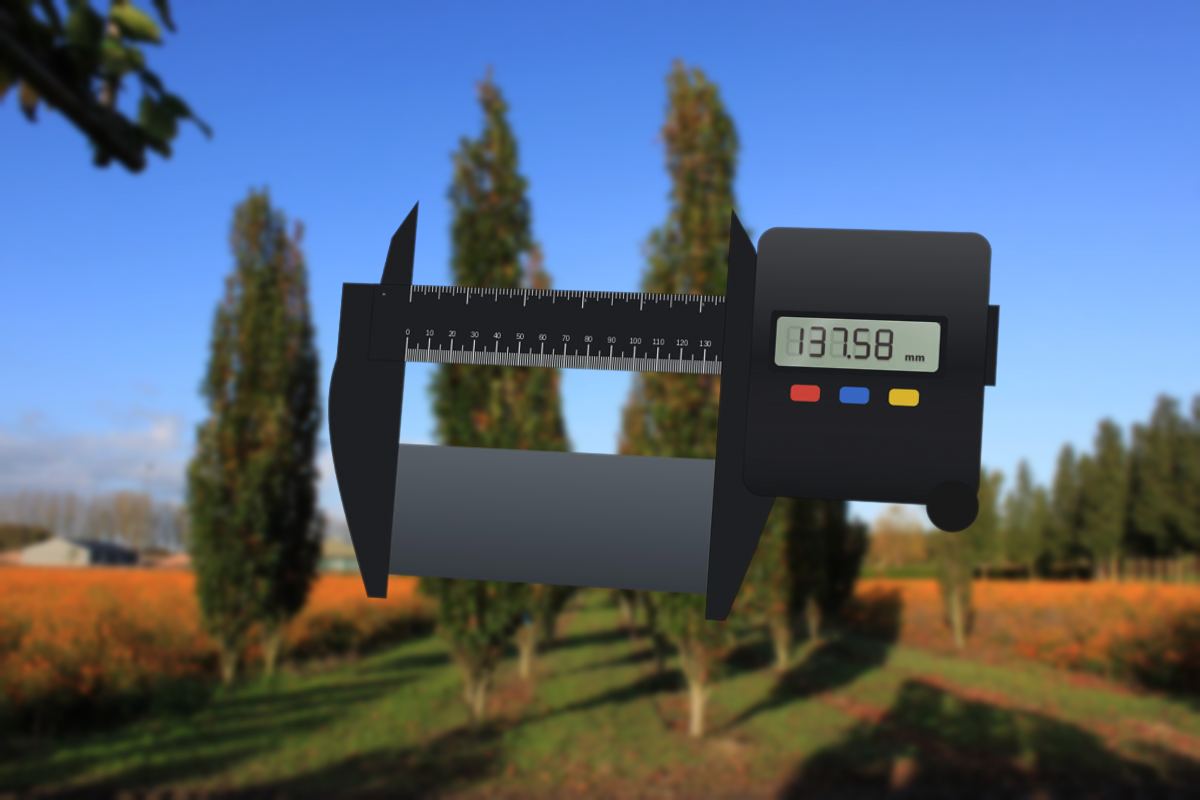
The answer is 137.58 mm
